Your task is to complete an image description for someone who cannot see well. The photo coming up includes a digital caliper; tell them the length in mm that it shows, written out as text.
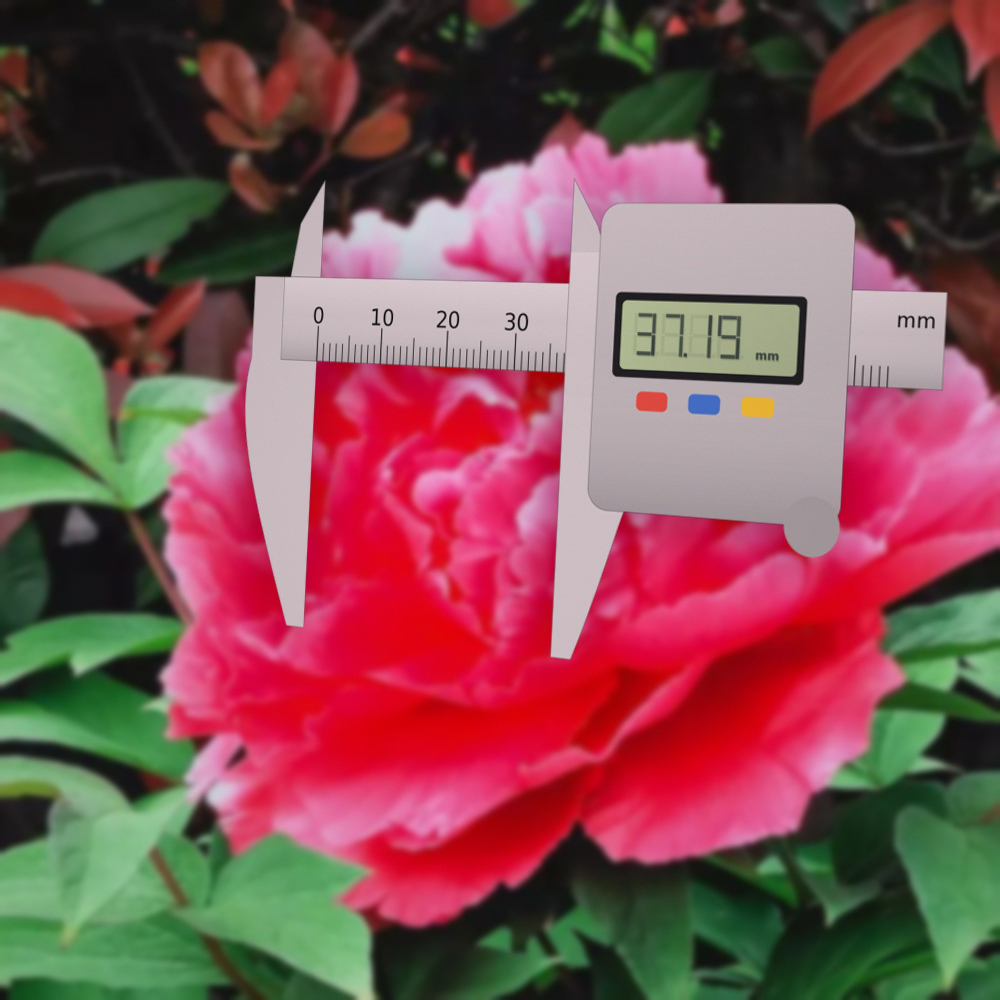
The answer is 37.19 mm
